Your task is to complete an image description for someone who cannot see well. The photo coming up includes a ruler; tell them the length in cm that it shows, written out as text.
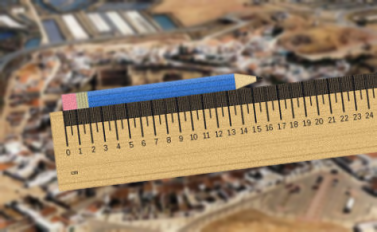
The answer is 16 cm
